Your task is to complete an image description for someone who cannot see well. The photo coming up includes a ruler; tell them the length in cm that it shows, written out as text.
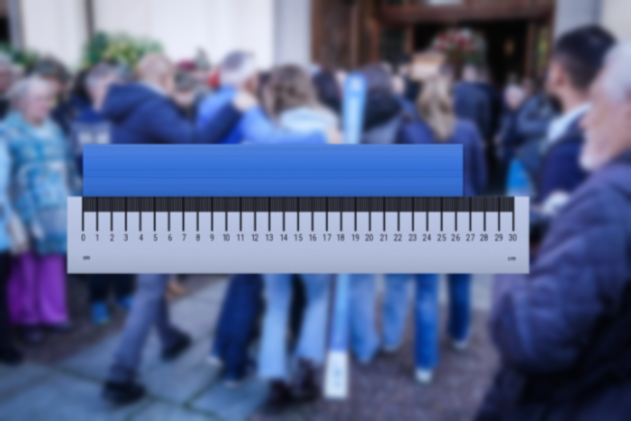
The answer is 26.5 cm
